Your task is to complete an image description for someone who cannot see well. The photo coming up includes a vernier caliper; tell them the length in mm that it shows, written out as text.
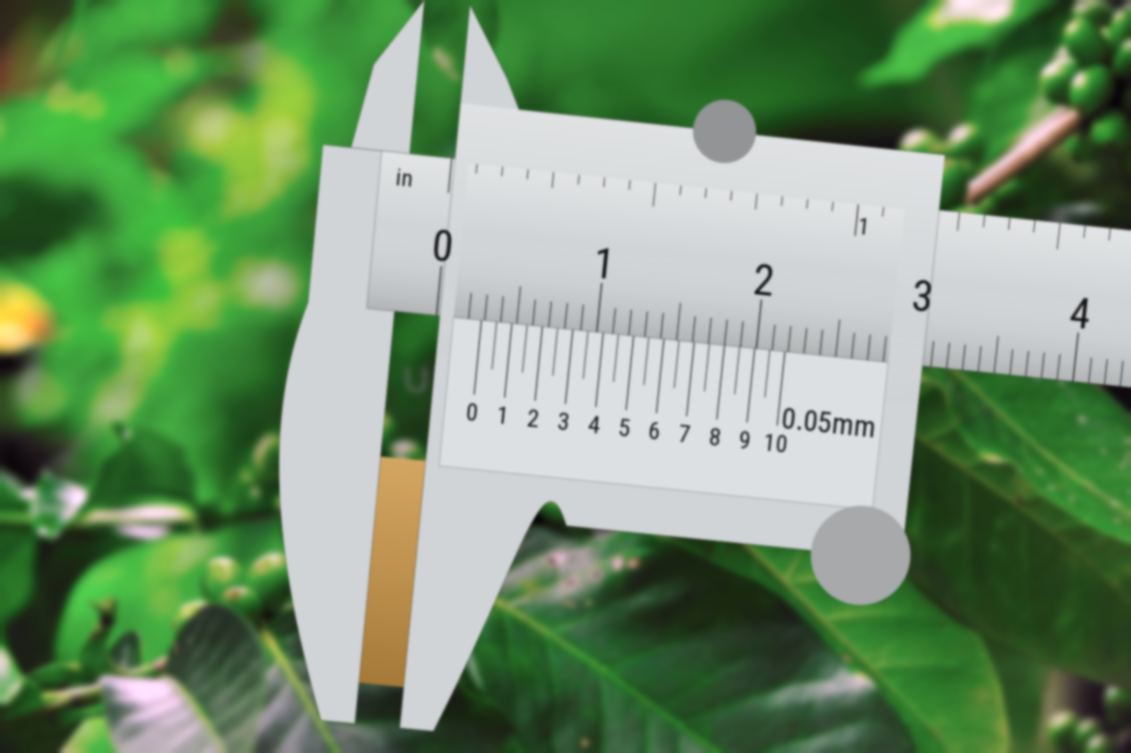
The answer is 2.8 mm
